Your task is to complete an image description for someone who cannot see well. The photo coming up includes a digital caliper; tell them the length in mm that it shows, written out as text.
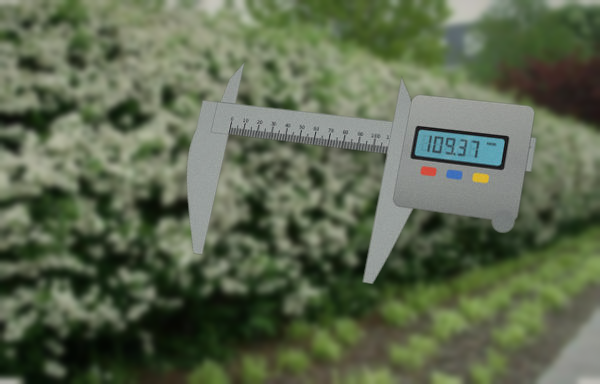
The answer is 109.37 mm
